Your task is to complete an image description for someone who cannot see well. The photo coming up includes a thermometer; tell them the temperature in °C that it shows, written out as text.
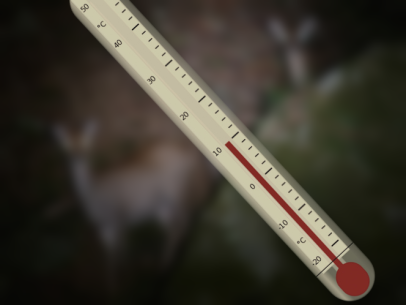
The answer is 10 °C
